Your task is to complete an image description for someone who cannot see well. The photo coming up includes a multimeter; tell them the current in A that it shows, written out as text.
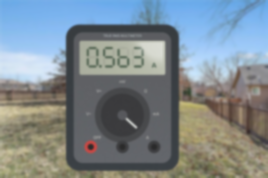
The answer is 0.563 A
